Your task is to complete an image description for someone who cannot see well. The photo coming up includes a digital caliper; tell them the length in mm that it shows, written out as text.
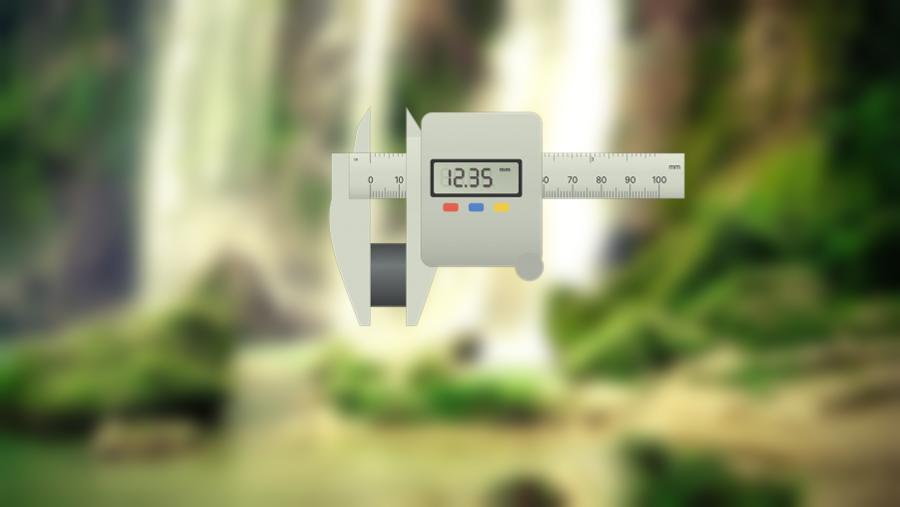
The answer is 12.35 mm
